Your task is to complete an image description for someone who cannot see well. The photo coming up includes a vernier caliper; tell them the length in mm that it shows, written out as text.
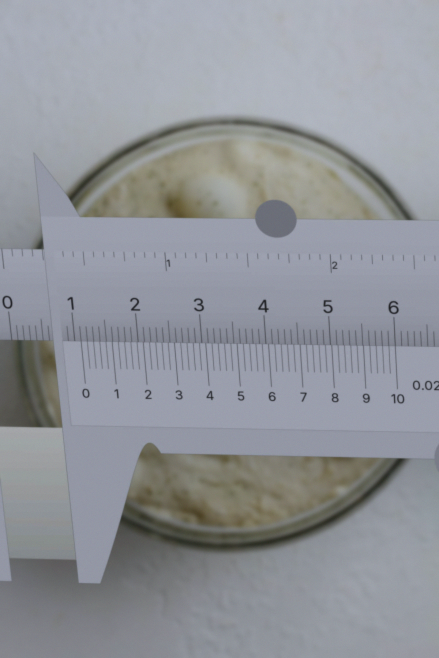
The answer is 11.0 mm
